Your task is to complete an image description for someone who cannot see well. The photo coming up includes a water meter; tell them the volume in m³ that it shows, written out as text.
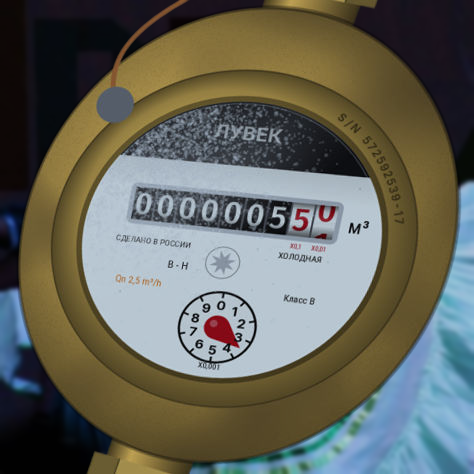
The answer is 5.503 m³
